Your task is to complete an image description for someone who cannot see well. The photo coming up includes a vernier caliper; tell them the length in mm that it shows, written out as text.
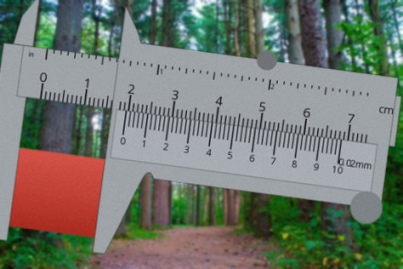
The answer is 19.5 mm
